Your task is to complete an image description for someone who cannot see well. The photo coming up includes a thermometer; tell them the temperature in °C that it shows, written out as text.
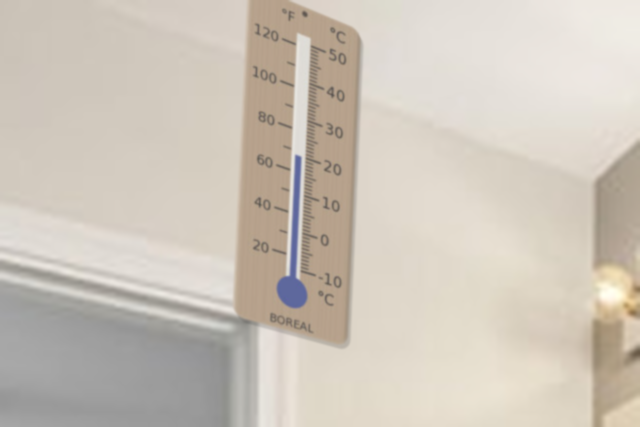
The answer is 20 °C
